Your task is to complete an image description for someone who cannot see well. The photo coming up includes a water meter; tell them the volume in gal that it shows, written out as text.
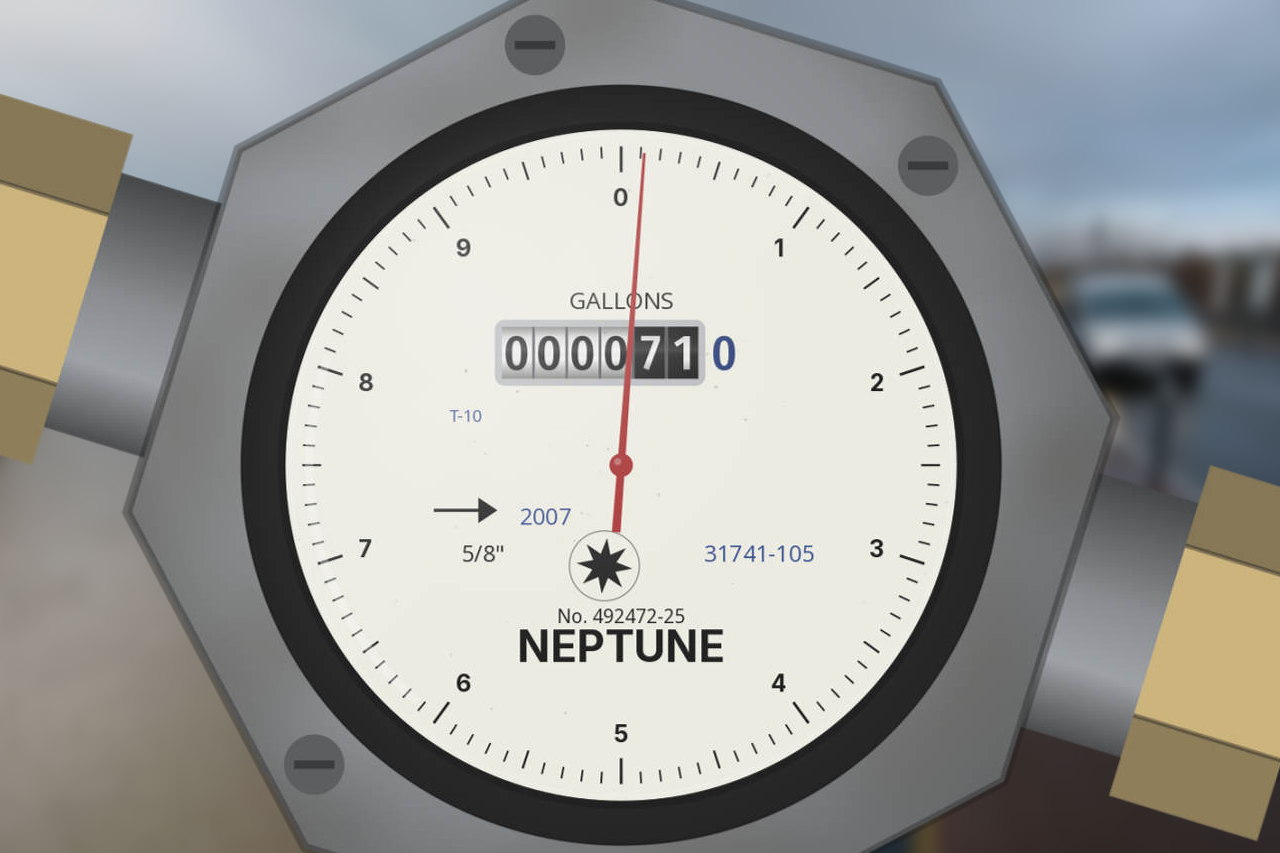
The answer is 710.1 gal
